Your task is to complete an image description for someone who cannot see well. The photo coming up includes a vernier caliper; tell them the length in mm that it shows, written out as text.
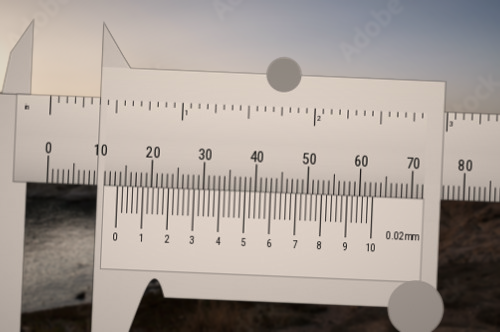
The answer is 13.5 mm
